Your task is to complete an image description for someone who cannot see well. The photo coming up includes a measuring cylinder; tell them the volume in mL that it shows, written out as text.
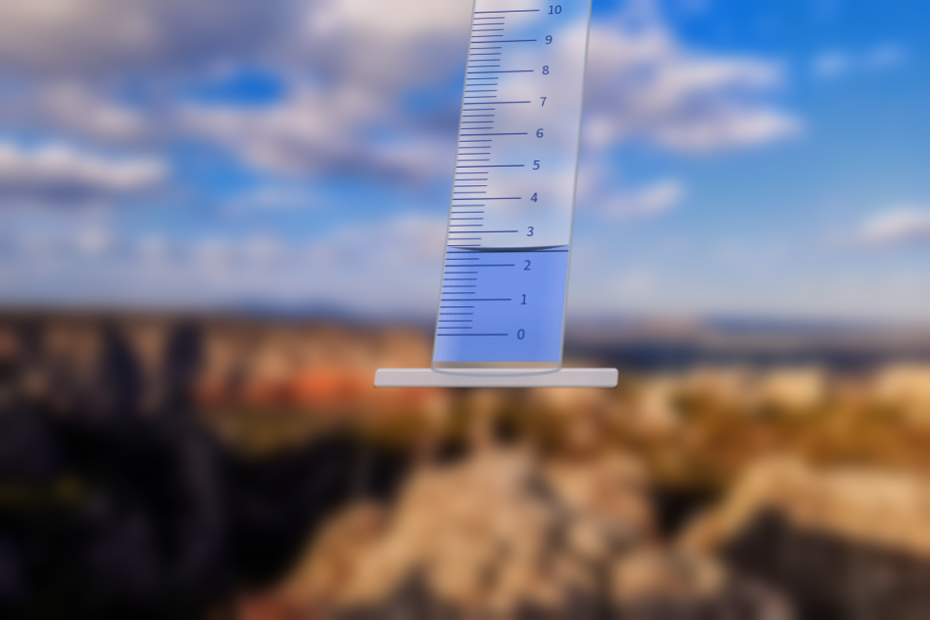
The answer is 2.4 mL
